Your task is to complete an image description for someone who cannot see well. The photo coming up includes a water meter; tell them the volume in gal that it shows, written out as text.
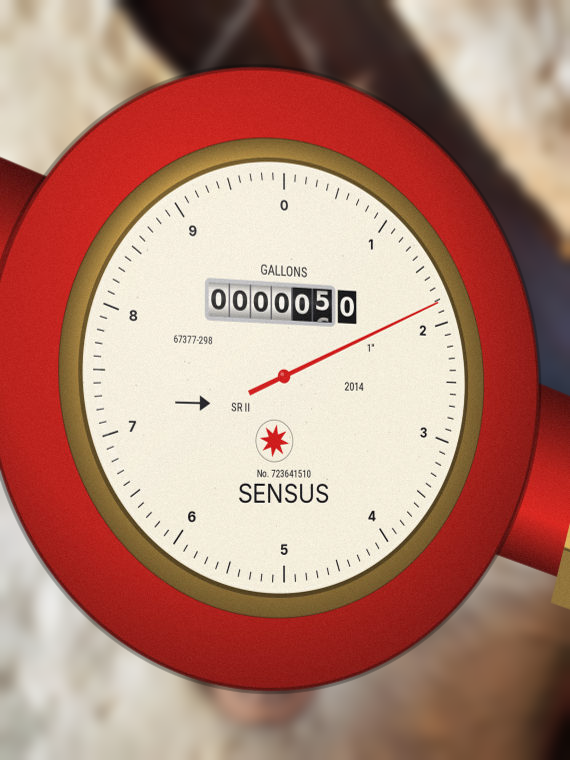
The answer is 51.8 gal
